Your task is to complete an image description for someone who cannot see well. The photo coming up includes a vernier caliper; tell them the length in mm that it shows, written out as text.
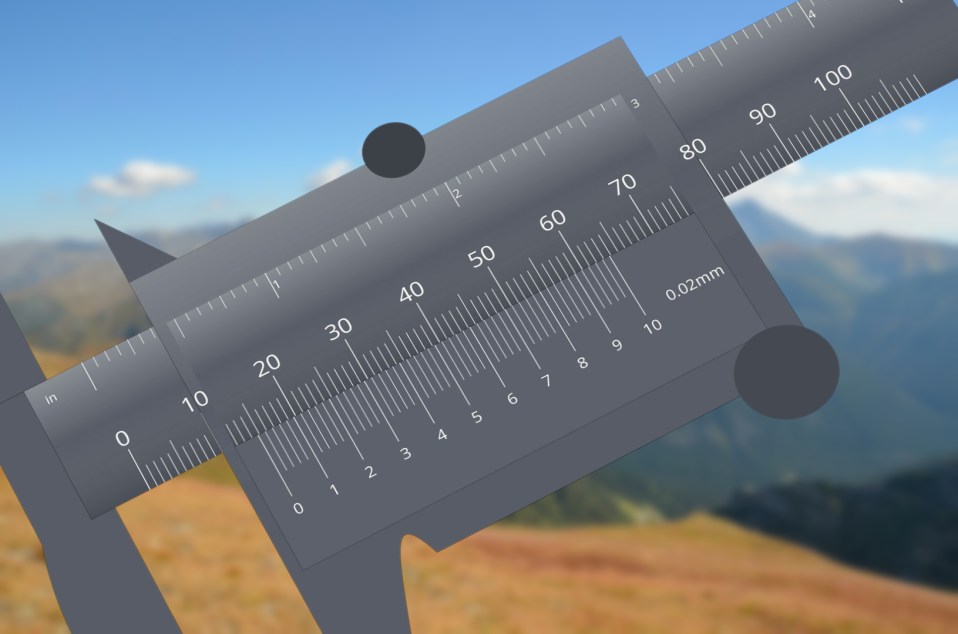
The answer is 14.8 mm
